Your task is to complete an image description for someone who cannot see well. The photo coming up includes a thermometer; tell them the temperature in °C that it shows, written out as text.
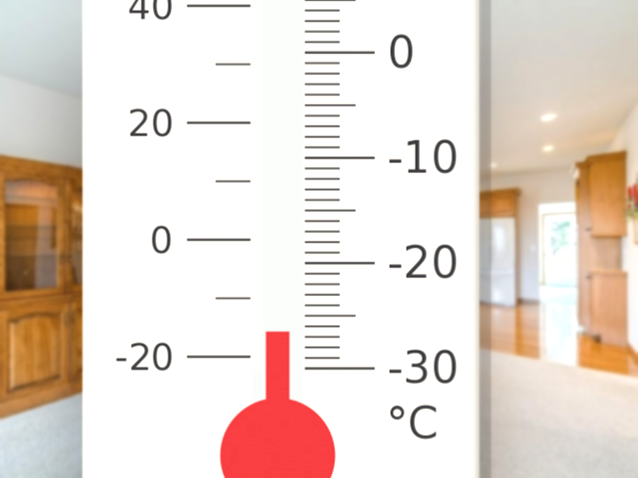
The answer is -26.5 °C
